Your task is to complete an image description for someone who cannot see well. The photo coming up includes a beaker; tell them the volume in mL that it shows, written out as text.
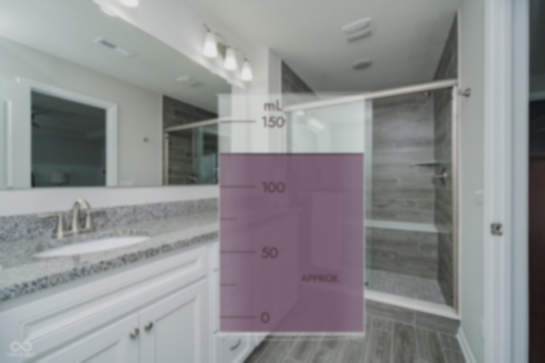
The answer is 125 mL
